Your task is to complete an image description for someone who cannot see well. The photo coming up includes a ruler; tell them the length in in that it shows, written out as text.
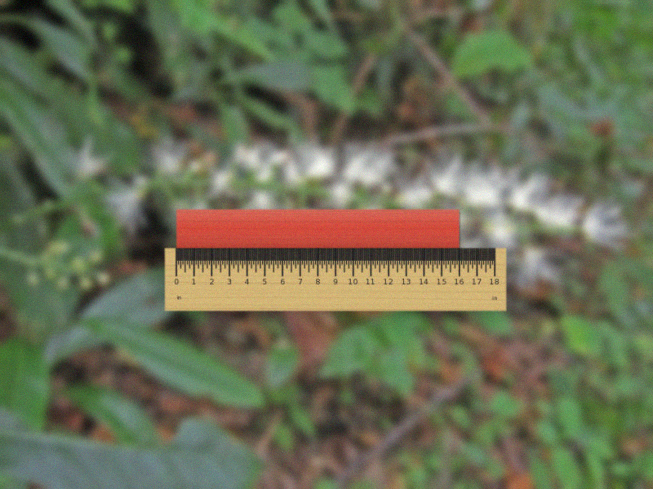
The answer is 16 in
